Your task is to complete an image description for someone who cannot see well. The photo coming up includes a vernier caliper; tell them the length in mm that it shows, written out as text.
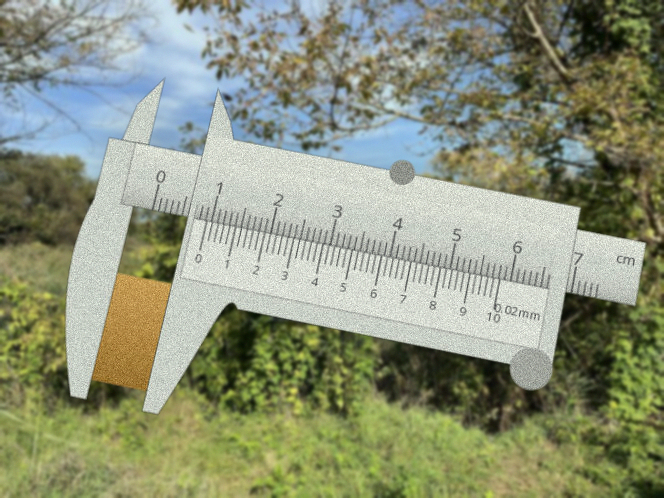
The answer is 9.2 mm
